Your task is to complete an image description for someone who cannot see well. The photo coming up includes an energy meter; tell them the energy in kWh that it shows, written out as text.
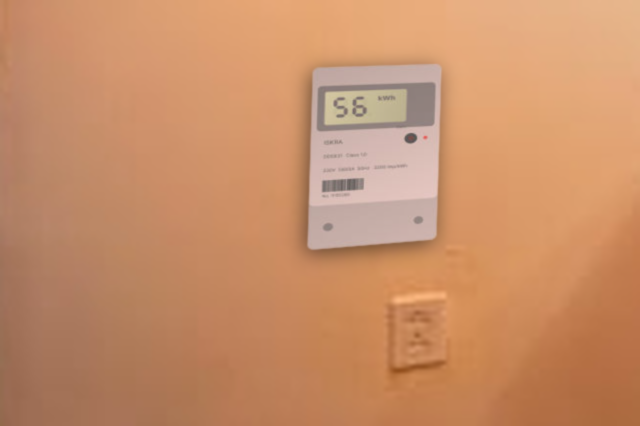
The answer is 56 kWh
